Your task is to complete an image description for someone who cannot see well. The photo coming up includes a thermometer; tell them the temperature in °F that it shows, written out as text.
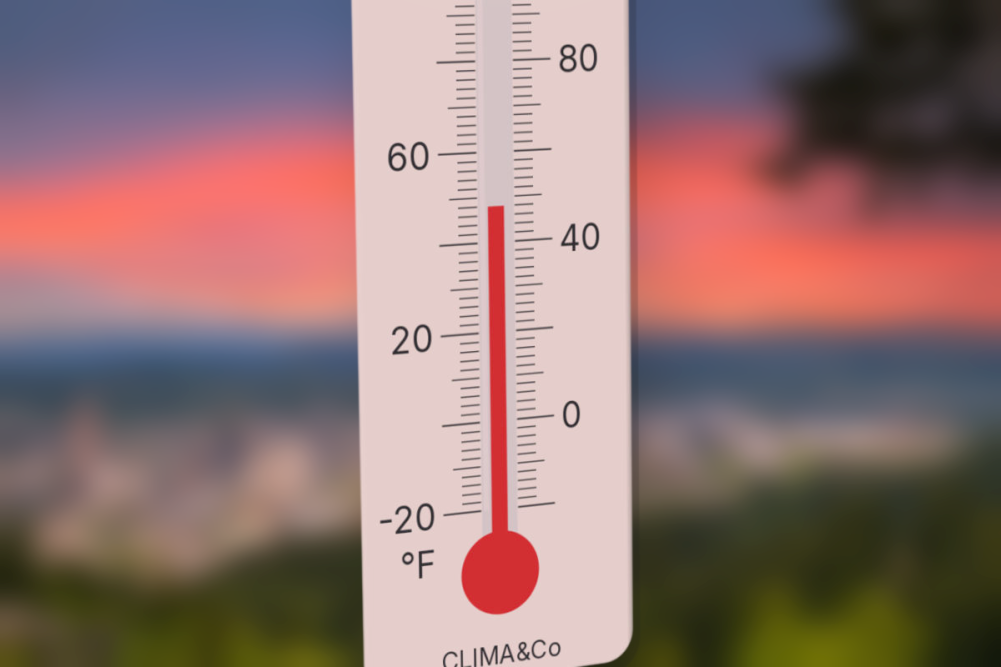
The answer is 48 °F
